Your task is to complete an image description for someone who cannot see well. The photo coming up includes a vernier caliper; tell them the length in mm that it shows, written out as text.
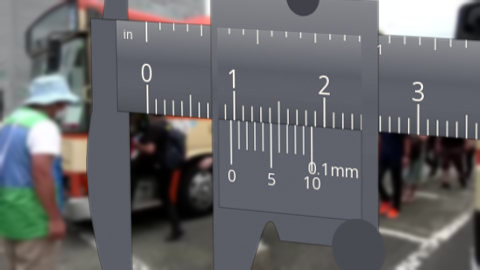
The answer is 9.6 mm
